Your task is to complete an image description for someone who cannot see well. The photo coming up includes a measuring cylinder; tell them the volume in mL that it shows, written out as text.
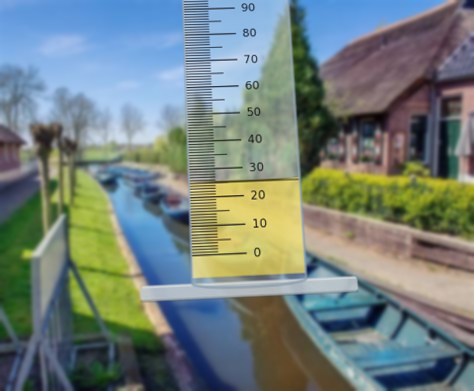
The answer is 25 mL
